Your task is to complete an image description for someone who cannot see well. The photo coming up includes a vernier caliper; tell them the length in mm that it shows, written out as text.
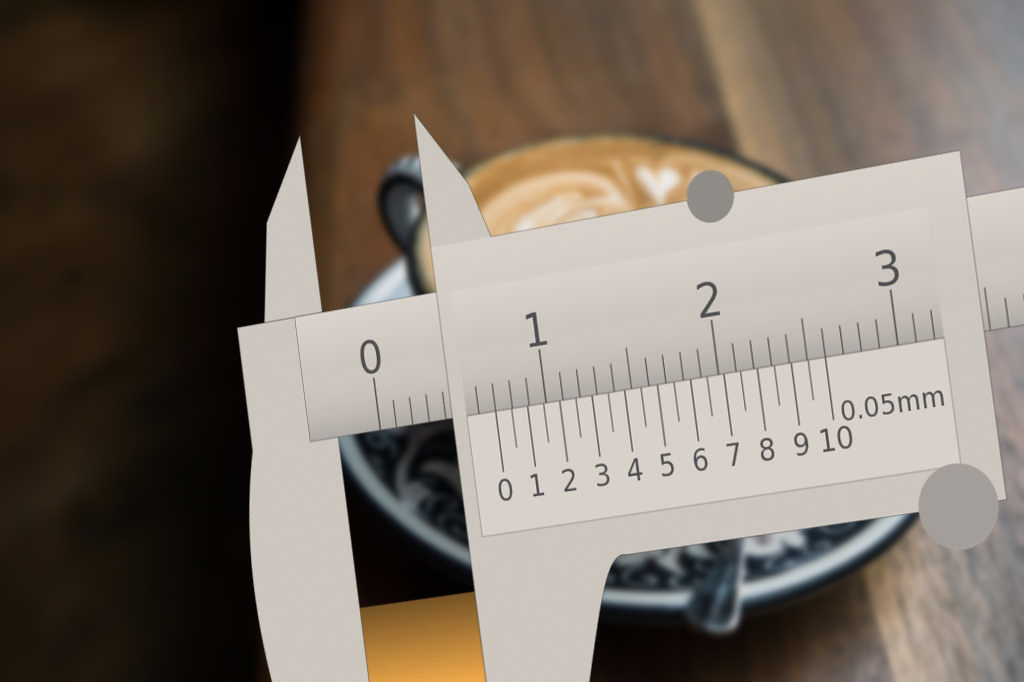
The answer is 7.0 mm
